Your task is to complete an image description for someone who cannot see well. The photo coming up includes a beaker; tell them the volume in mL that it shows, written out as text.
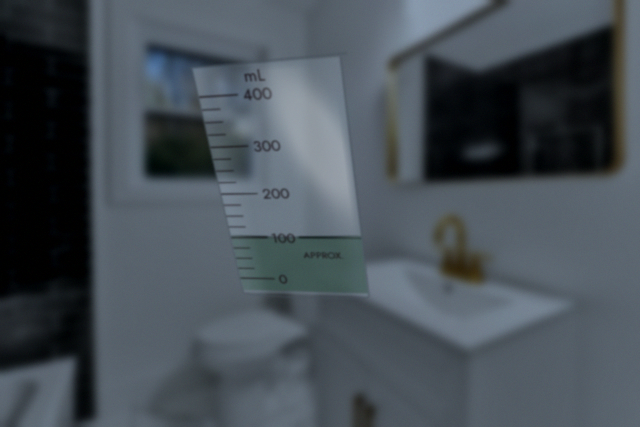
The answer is 100 mL
